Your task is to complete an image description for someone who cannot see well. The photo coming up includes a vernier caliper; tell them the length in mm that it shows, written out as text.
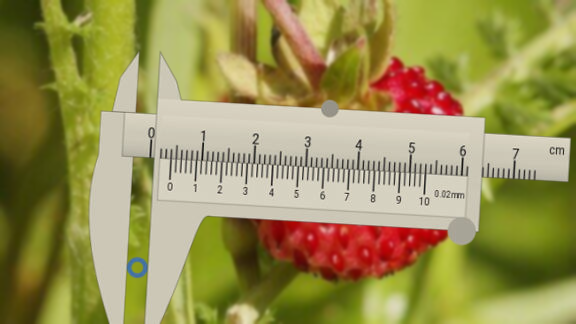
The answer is 4.0 mm
